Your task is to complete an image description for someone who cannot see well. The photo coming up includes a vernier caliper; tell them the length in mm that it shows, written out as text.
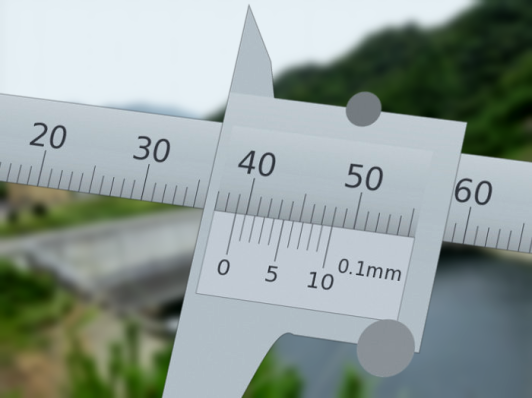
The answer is 39.0 mm
